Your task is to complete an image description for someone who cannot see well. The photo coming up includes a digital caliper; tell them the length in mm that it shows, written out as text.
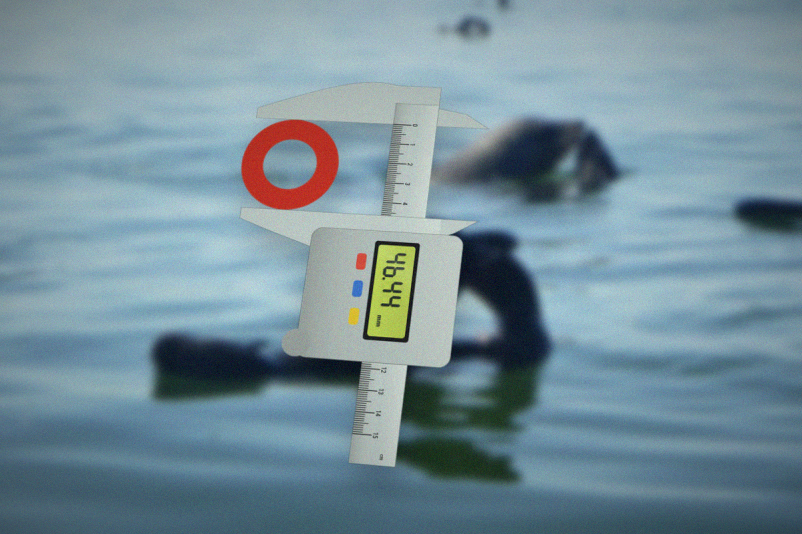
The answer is 46.44 mm
